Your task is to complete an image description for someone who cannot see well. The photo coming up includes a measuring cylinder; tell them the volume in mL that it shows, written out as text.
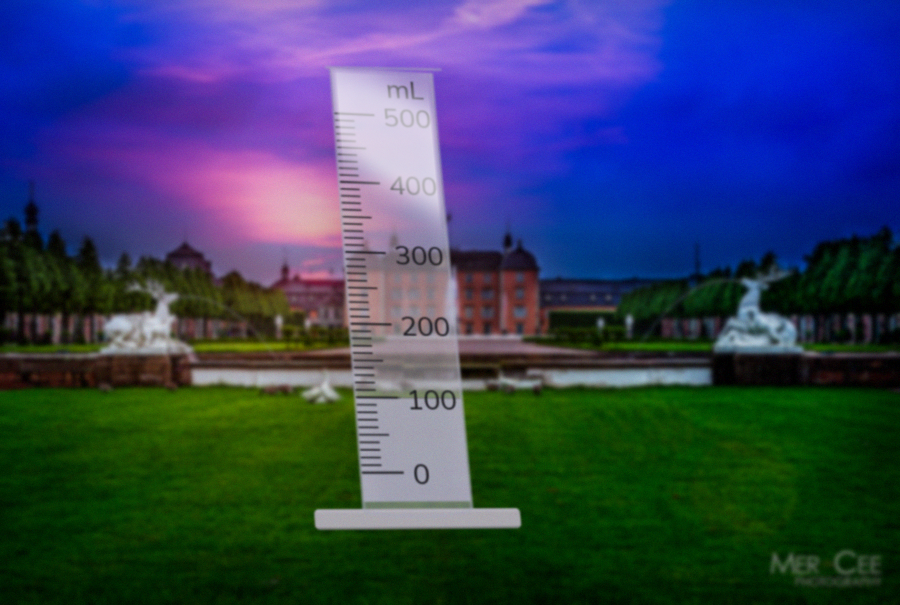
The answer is 100 mL
